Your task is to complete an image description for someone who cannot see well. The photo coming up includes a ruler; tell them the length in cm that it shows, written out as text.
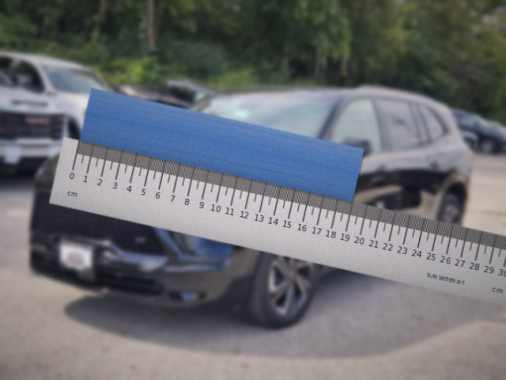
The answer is 19 cm
